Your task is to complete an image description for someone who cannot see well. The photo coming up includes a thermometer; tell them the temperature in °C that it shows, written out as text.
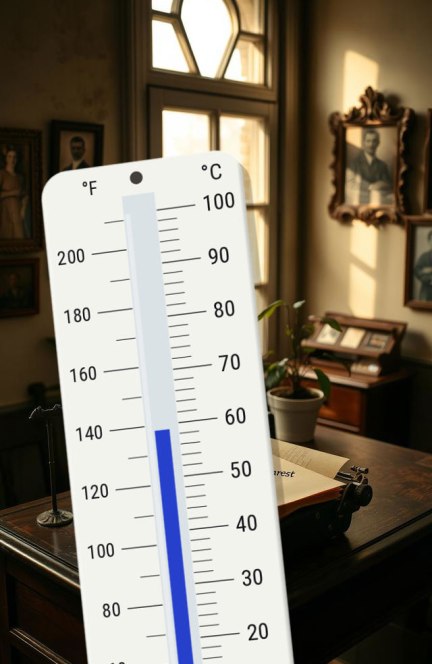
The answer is 59 °C
